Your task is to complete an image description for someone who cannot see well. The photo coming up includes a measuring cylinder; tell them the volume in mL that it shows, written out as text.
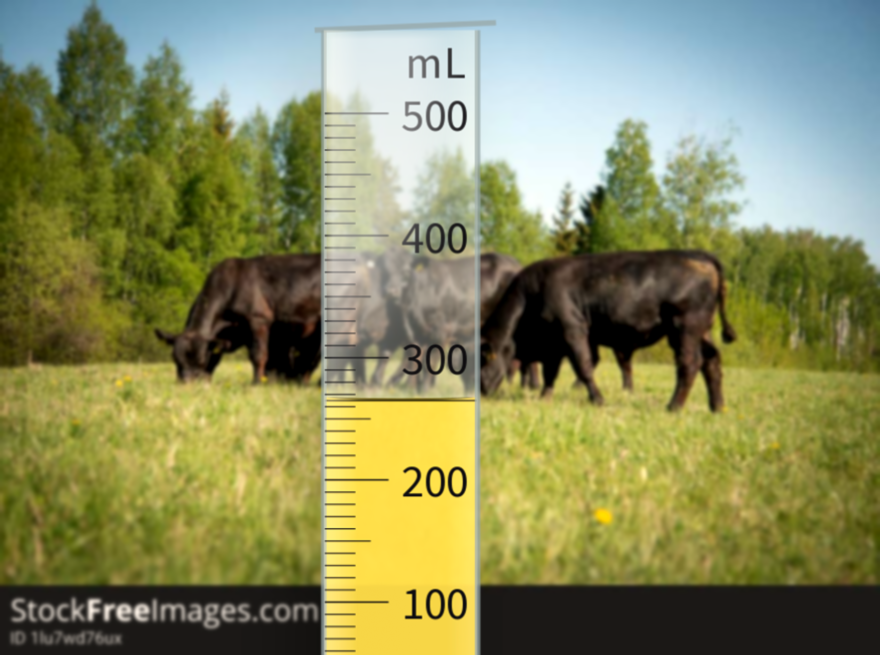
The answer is 265 mL
